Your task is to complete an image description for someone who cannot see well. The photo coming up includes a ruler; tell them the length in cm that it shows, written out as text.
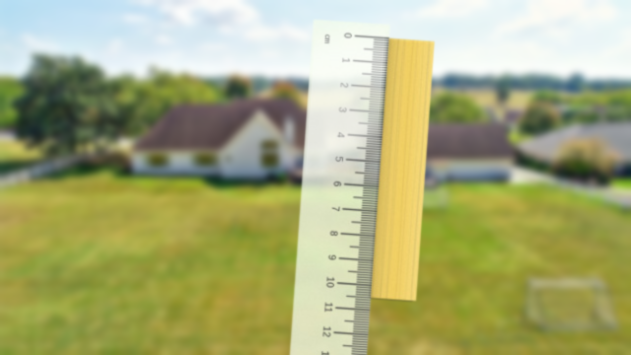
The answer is 10.5 cm
